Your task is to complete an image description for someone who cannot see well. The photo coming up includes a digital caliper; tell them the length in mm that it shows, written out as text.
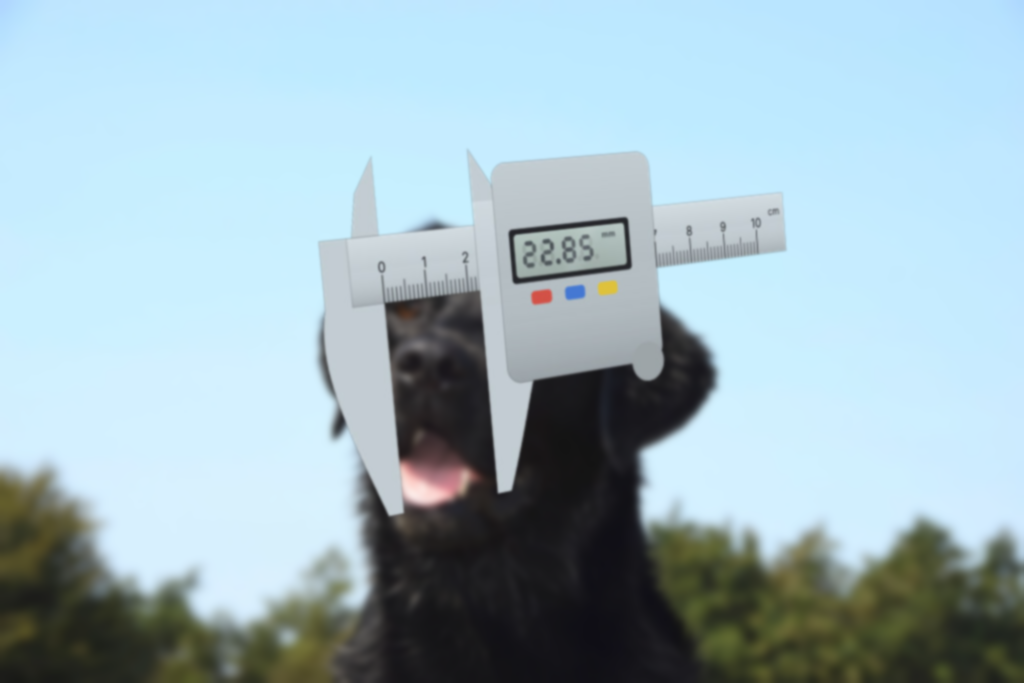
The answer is 22.85 mm
